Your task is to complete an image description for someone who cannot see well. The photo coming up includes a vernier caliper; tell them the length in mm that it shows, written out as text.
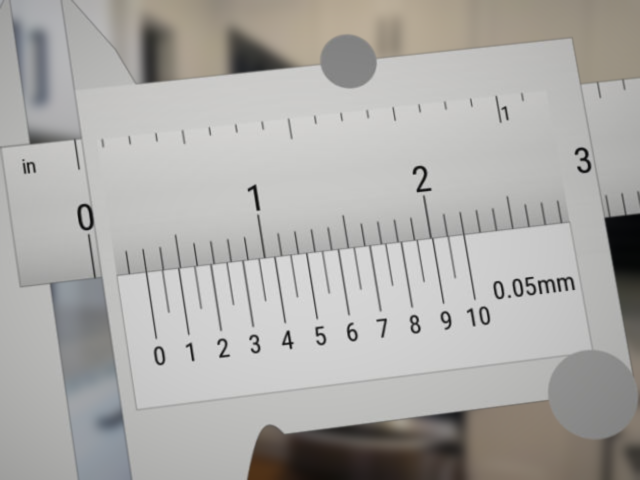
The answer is 3.0 mm
